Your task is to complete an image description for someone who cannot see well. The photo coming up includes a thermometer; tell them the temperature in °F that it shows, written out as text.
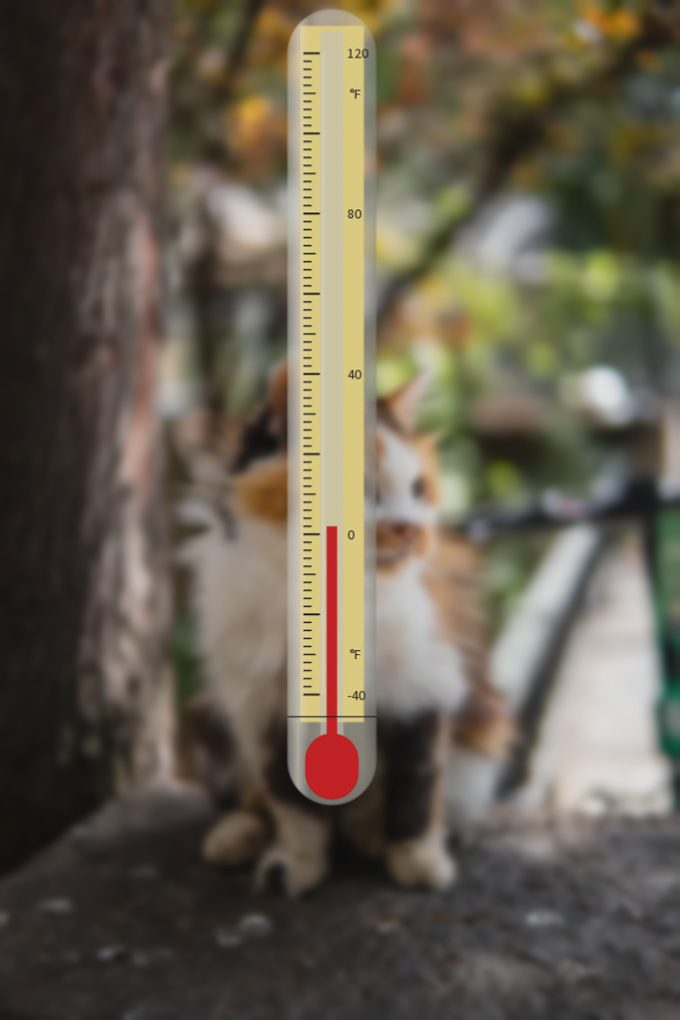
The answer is 2 °F
